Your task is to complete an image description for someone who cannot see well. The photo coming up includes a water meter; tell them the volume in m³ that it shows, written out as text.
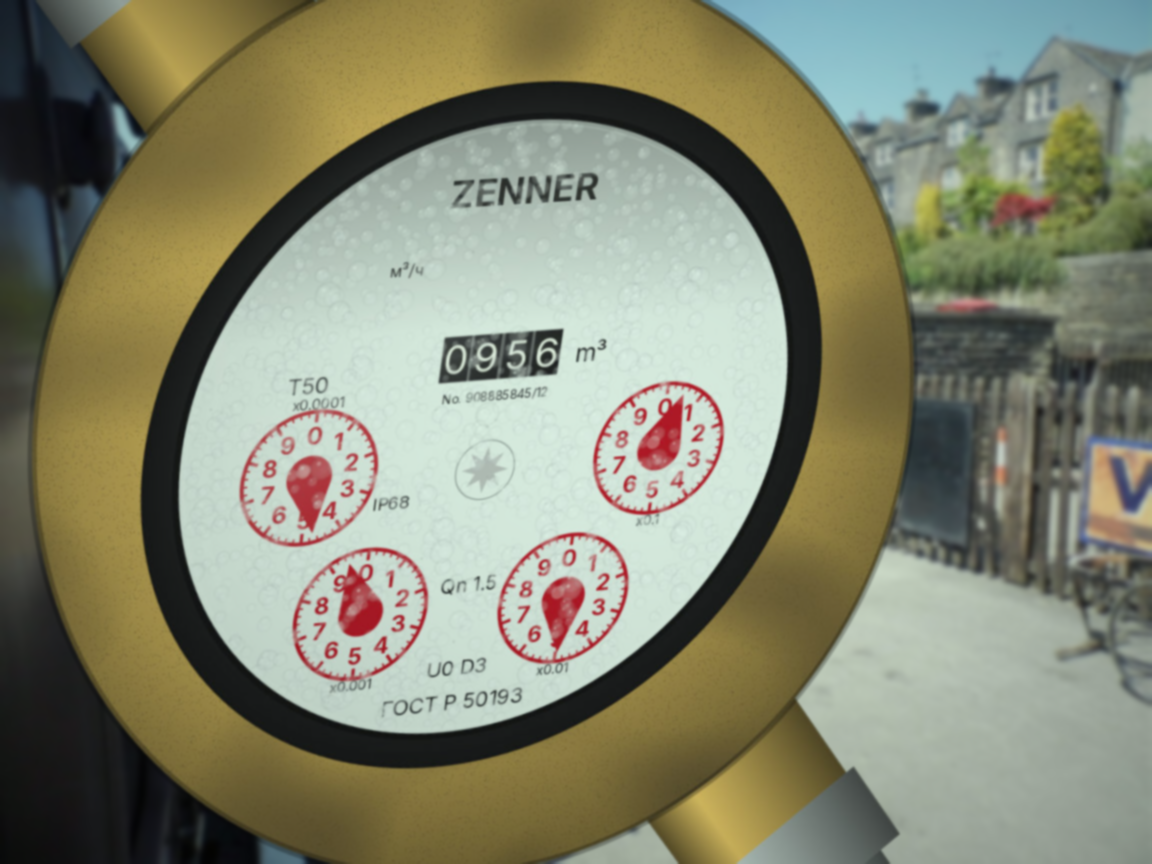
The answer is 956.0494 m³
